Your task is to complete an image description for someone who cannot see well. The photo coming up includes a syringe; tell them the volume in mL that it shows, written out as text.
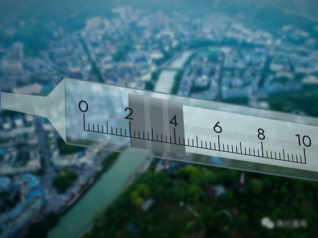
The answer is 2 mL
